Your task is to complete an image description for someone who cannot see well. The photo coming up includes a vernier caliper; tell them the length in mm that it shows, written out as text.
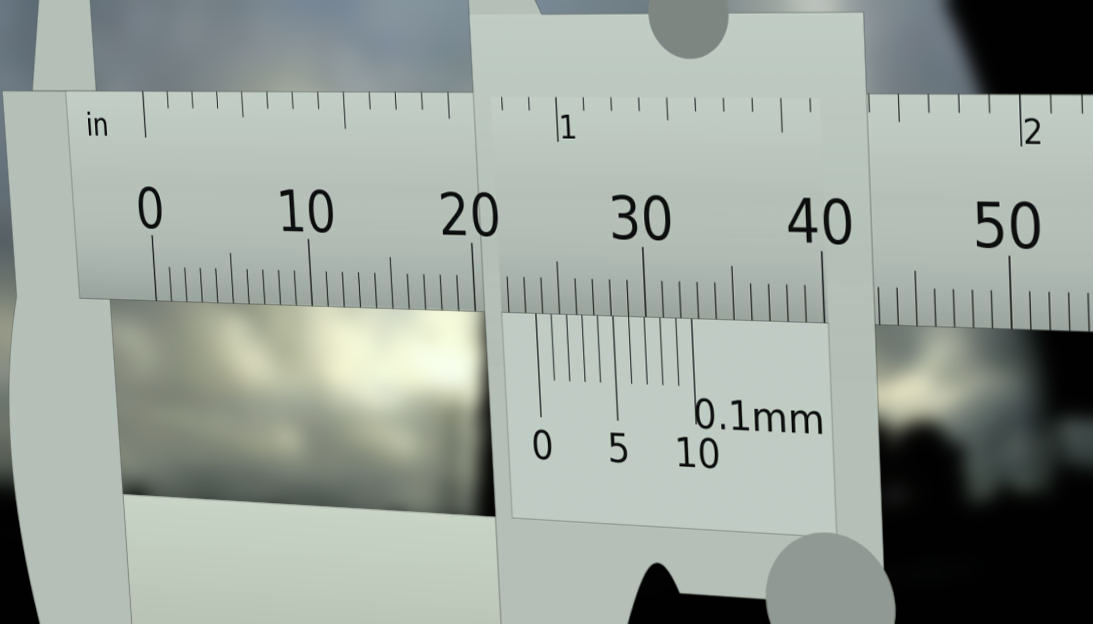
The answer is 23.6 mm
